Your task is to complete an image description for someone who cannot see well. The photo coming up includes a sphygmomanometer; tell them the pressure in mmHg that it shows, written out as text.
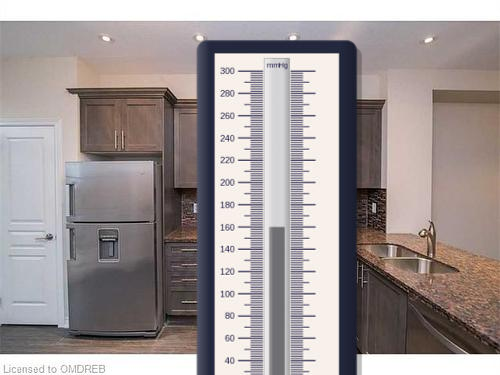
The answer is 160 mmHg
